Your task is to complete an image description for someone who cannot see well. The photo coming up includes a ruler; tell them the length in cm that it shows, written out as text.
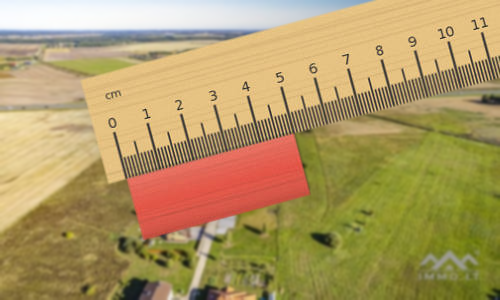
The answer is 5 cm
